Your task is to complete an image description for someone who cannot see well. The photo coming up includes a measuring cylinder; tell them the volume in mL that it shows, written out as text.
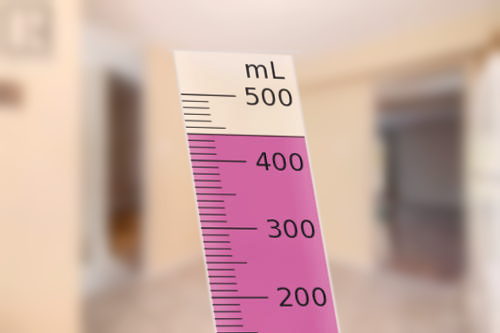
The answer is 440 mL
